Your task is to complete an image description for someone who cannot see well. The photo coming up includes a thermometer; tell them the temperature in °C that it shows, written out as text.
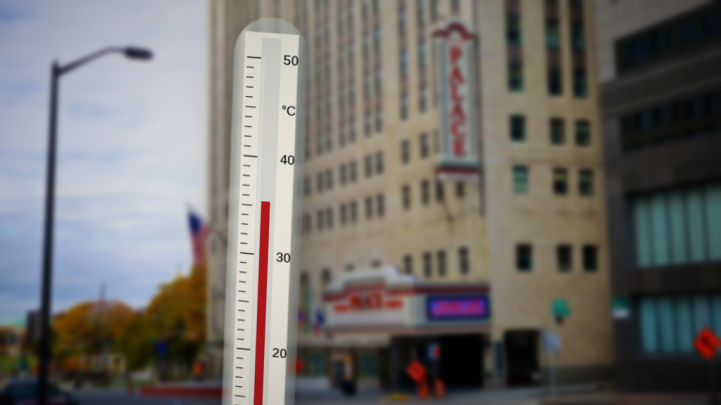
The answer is 35.5 °C
